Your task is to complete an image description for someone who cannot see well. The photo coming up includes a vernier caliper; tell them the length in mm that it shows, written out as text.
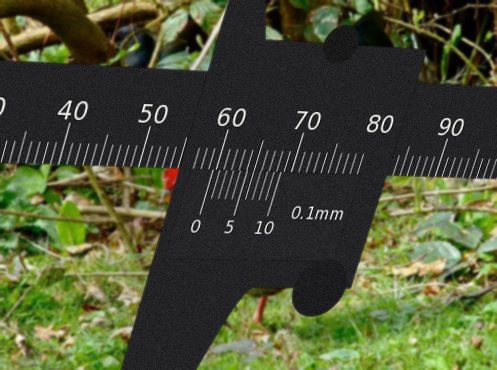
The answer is 59.6 mm
